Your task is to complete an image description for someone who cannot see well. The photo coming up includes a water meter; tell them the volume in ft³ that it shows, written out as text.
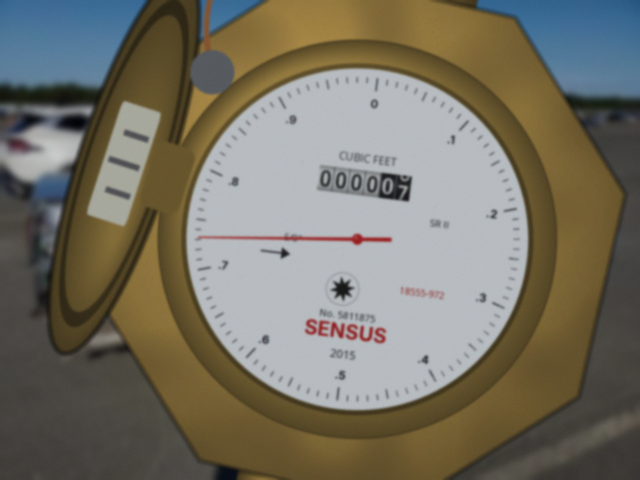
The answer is 6.73 ft³
